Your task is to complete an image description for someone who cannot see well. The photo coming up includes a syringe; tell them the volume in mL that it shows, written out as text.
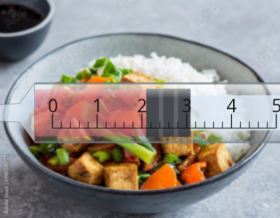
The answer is 2.1 mL
